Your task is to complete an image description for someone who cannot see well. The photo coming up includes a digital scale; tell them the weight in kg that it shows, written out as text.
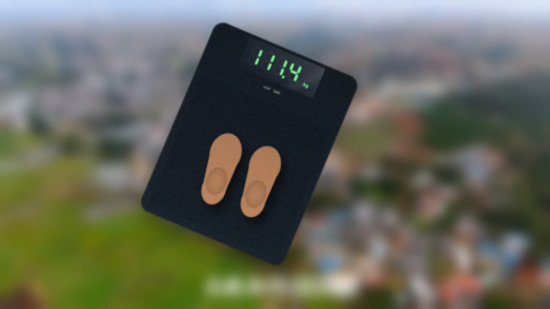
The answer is 111.4 kg
